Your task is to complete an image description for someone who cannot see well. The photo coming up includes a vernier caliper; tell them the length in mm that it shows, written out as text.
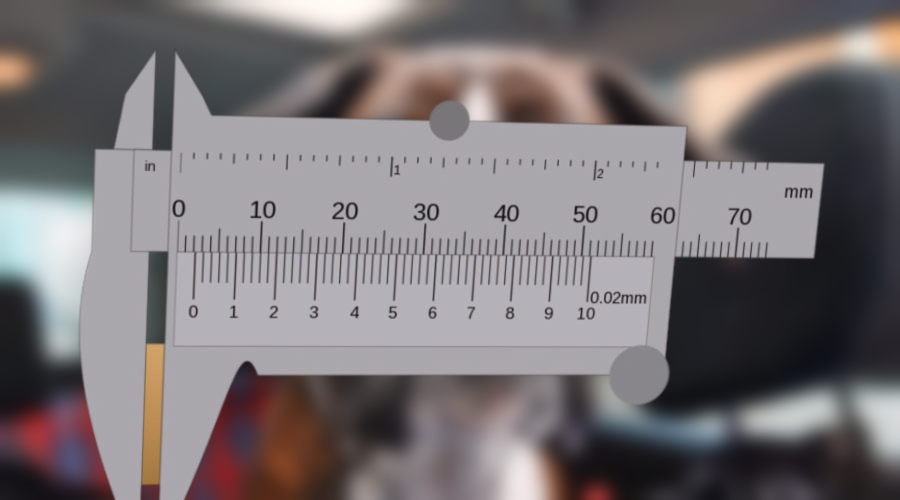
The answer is 2.2 mm
